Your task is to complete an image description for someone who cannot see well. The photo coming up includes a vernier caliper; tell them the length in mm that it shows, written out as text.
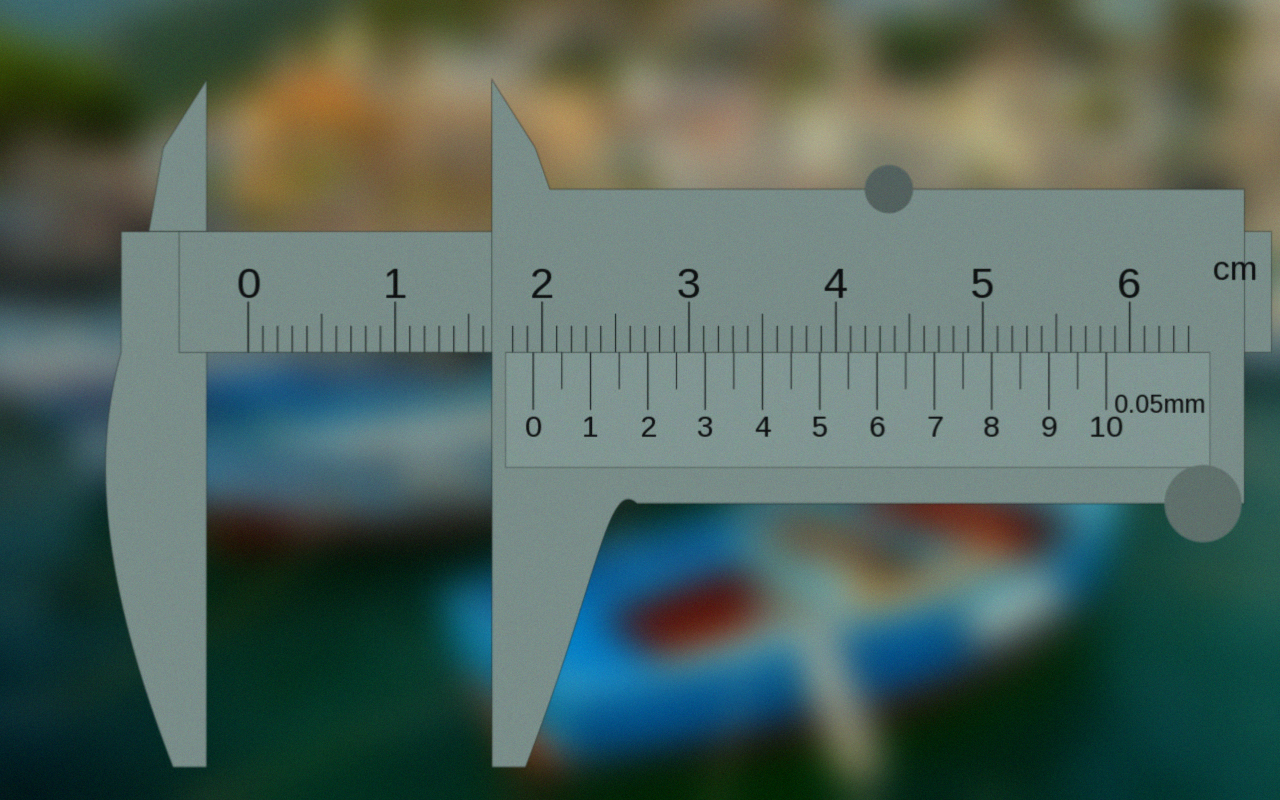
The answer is 19.4 mm
